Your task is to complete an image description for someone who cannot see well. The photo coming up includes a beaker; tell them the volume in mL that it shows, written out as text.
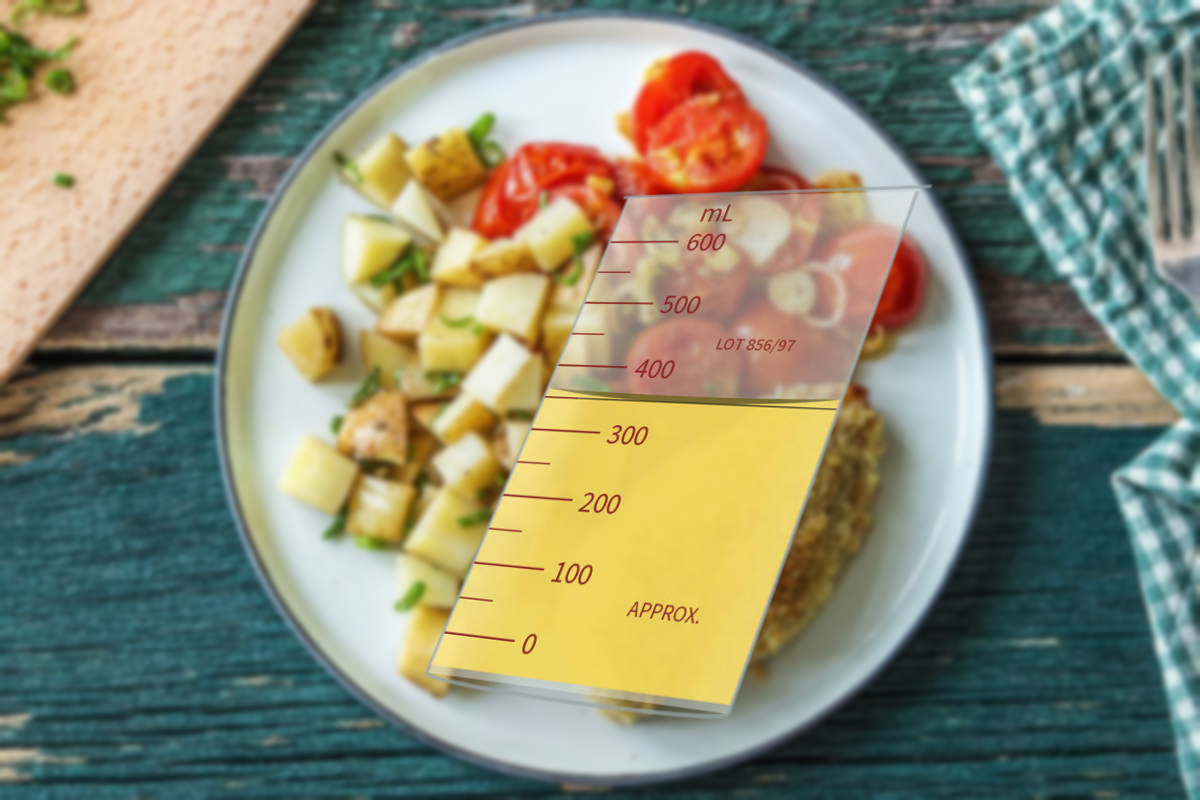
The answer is 350 mL
